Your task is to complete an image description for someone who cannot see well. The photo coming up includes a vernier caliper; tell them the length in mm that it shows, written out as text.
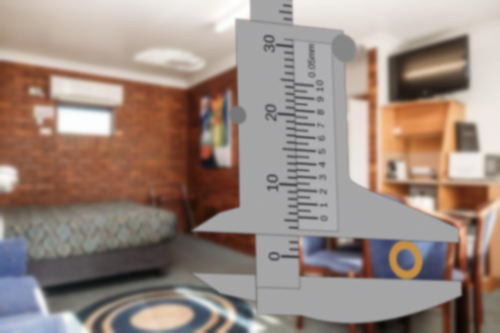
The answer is 5.5 mm
